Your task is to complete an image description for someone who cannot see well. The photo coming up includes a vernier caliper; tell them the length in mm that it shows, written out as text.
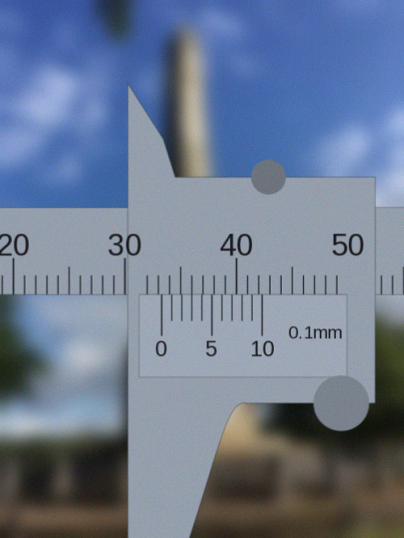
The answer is 33.3 mm
